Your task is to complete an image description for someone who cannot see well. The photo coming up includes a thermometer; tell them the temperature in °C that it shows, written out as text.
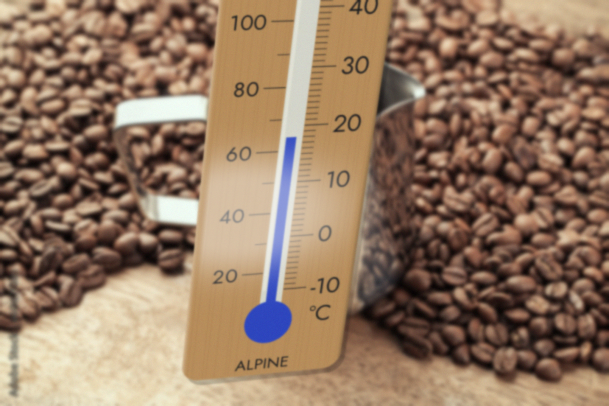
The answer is 18 °C
